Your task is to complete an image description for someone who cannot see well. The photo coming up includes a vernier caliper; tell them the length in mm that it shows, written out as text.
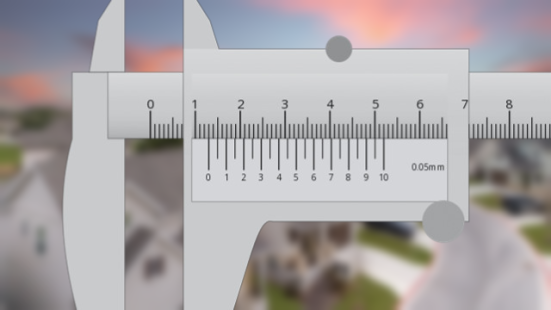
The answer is 13.0 mm
